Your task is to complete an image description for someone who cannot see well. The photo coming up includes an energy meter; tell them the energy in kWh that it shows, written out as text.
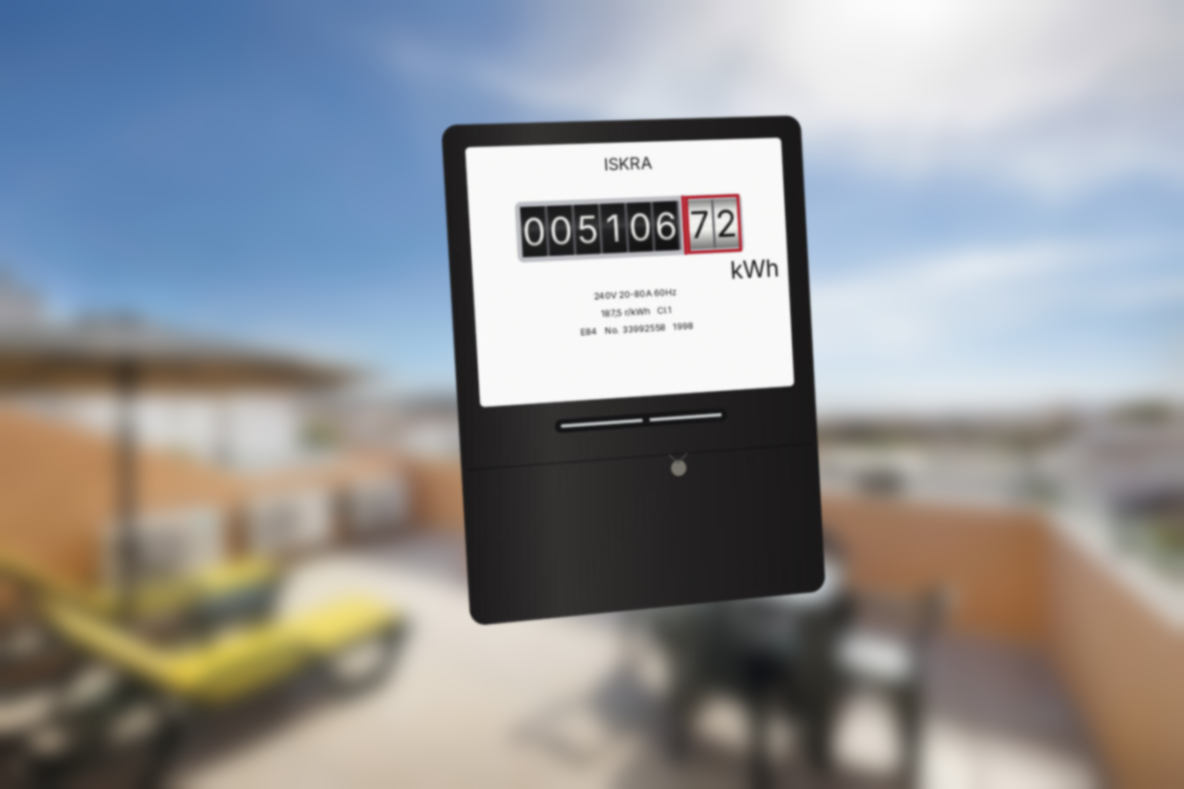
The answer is 5106.72 kWh
